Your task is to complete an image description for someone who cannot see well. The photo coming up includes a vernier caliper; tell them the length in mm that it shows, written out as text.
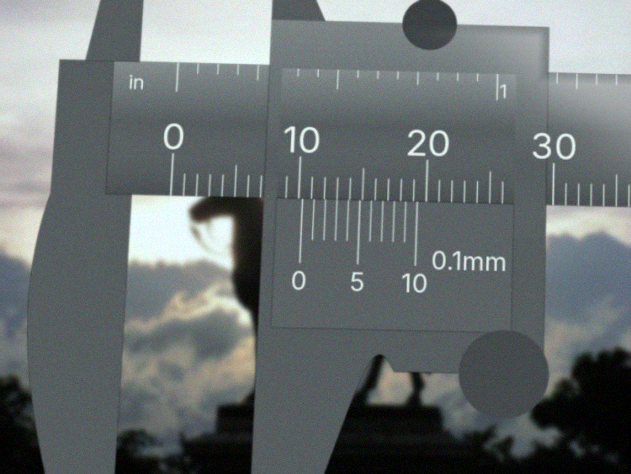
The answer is 10.3 mm
